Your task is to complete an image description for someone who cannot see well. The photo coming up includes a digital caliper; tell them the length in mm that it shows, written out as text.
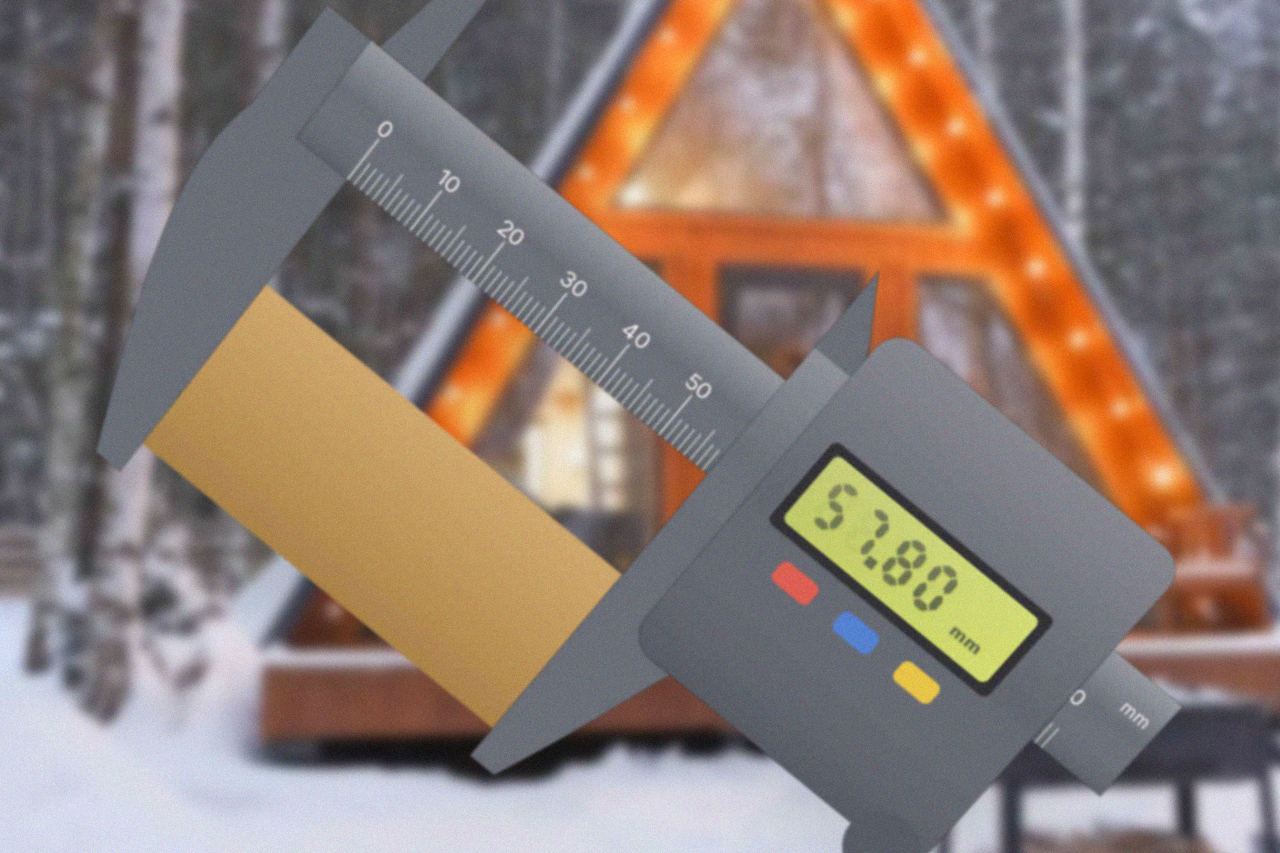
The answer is 57.80 mm
